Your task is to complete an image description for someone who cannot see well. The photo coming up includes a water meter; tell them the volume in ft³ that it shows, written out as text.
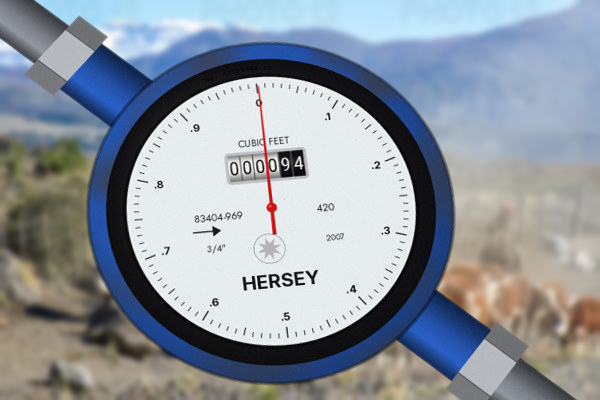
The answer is 94.00 ft³
